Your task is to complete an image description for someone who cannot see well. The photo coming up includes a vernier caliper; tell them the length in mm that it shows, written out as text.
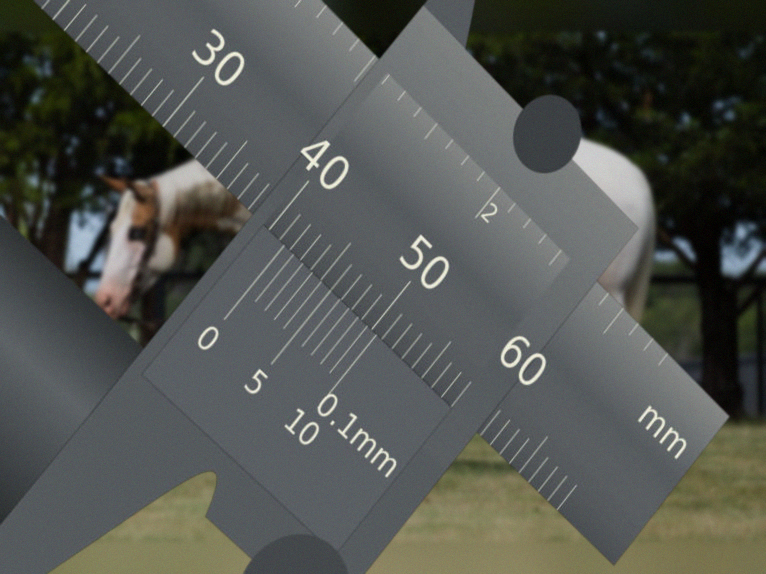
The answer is 41.5 mm
